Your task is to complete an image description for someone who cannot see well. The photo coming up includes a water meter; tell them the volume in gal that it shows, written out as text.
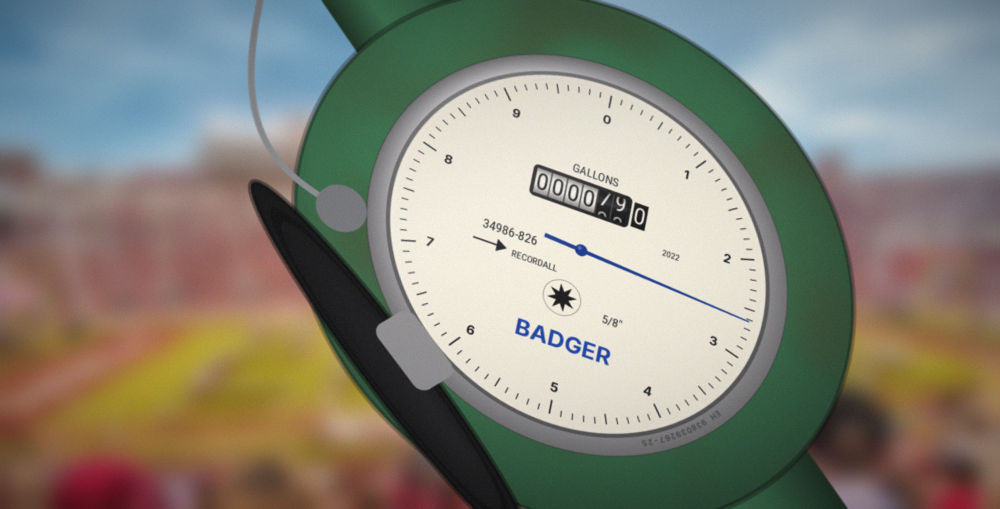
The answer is 792.6 gal
